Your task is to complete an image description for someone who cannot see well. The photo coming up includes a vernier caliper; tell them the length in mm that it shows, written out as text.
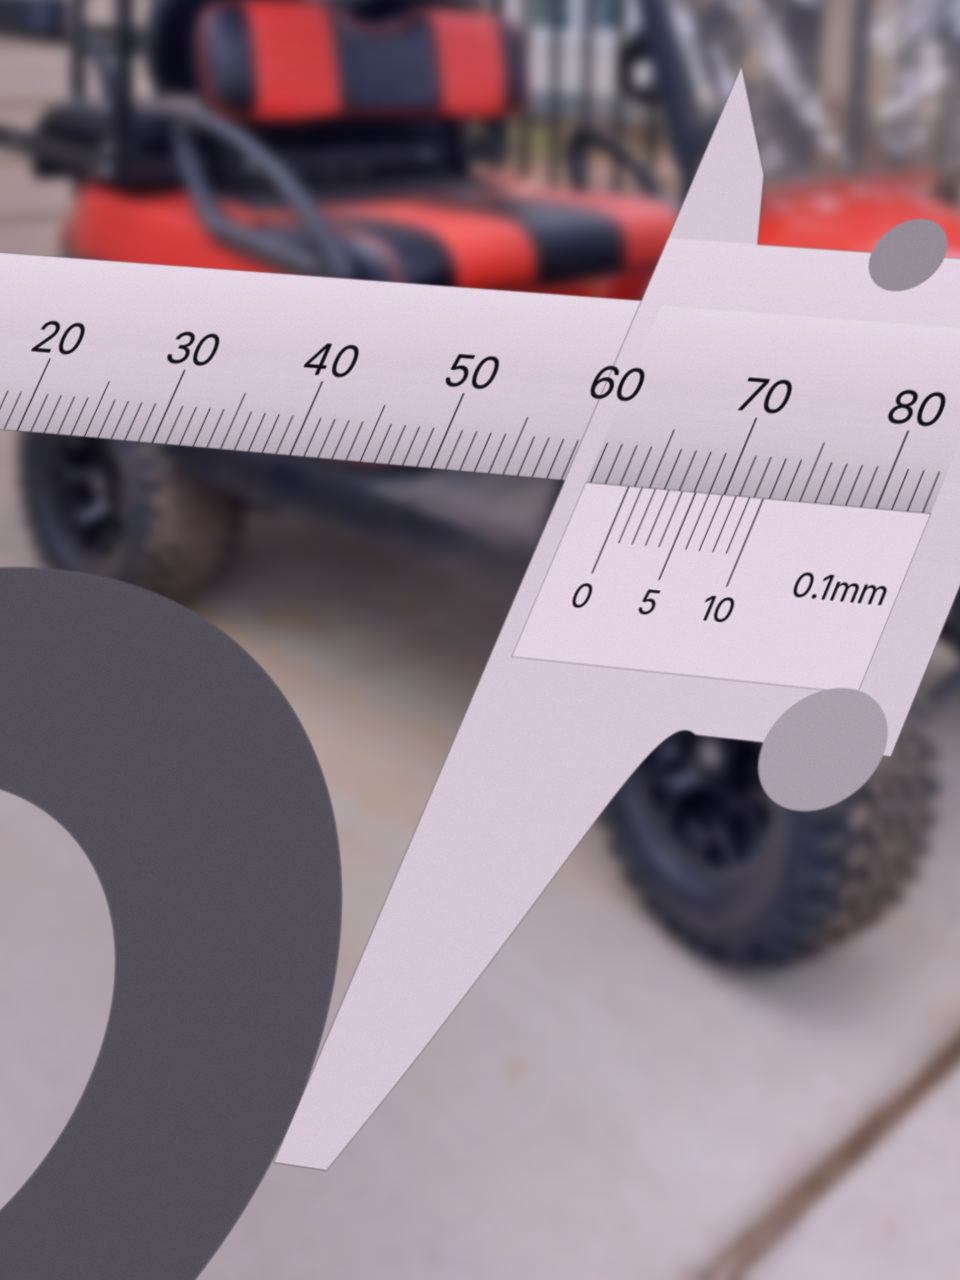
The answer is 63.6 mm
